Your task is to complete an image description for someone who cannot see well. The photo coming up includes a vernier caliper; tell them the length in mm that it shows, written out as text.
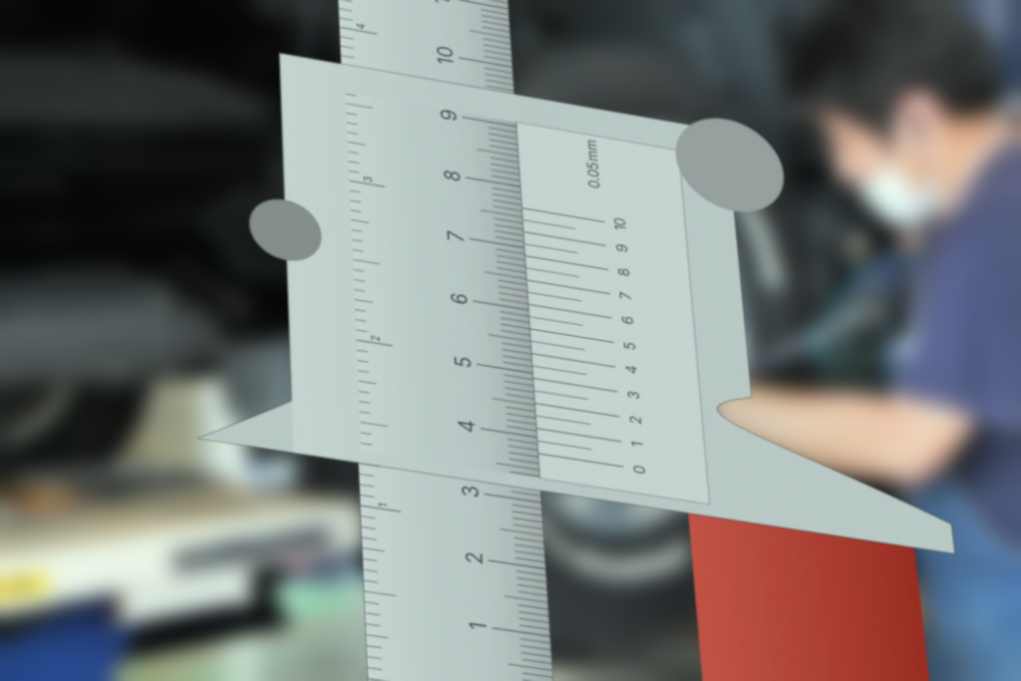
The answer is 37.5 mm
